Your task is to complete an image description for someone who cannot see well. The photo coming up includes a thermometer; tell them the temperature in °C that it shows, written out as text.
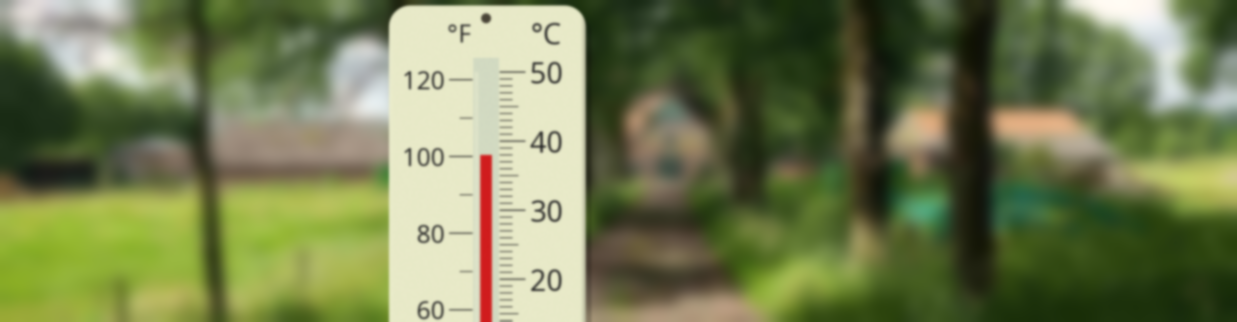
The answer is 38 °C
